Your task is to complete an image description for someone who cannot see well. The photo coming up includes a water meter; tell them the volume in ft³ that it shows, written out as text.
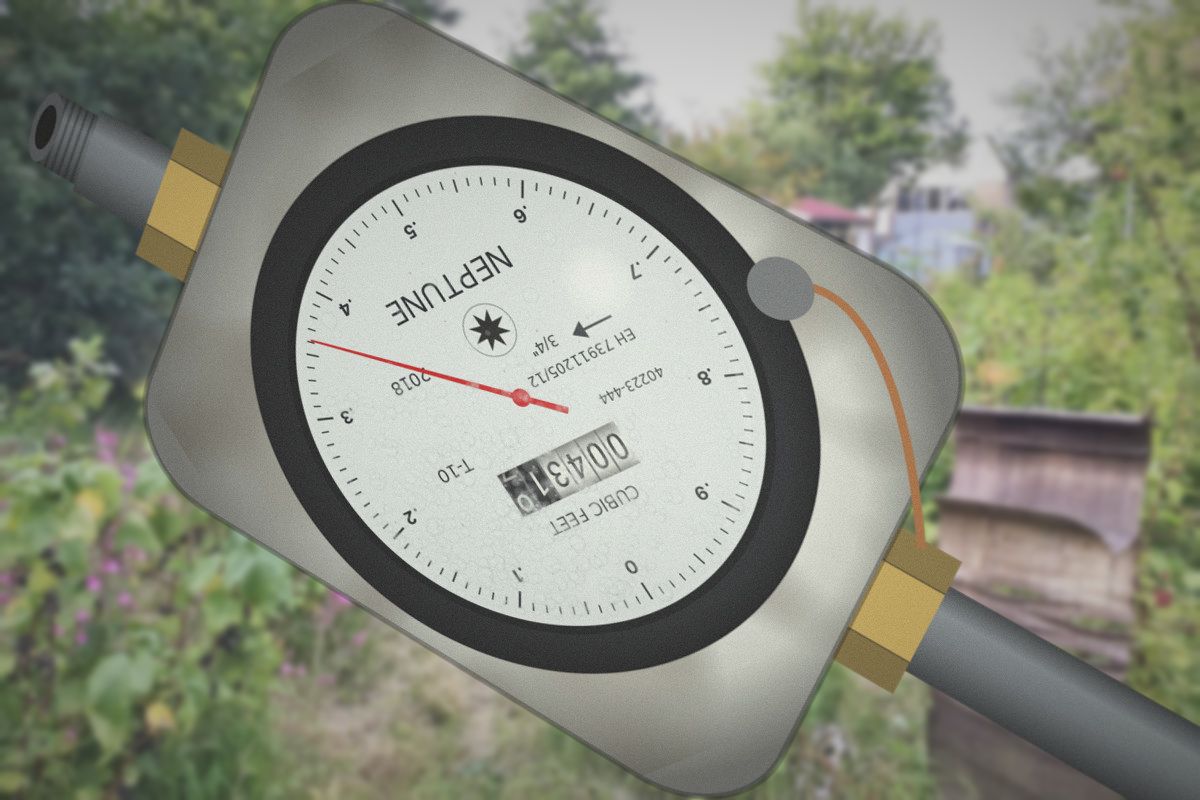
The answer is 4316.36 ft³
